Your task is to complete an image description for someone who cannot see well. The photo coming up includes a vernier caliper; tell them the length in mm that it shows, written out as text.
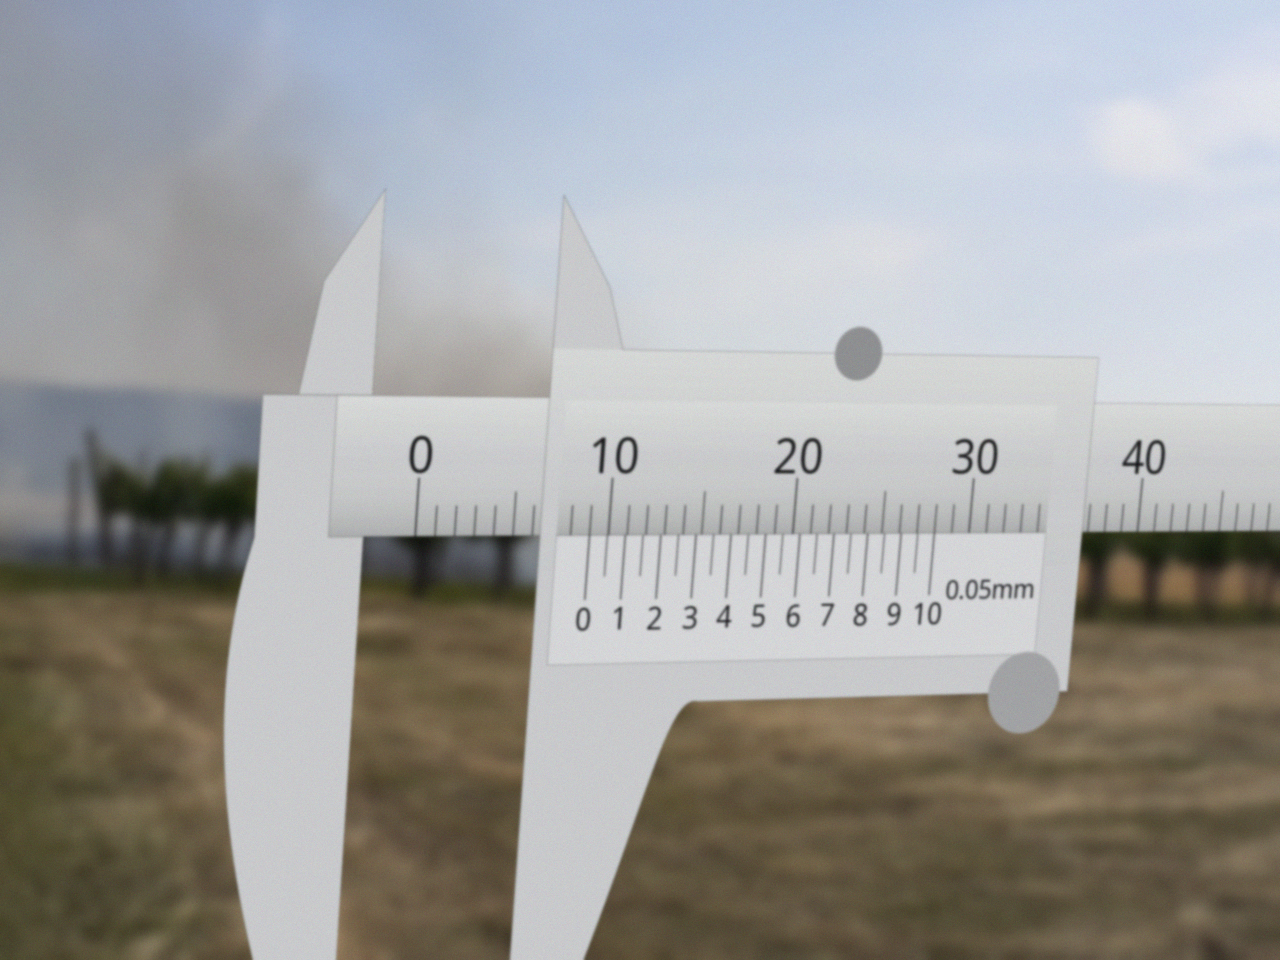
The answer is 9.0 mm
